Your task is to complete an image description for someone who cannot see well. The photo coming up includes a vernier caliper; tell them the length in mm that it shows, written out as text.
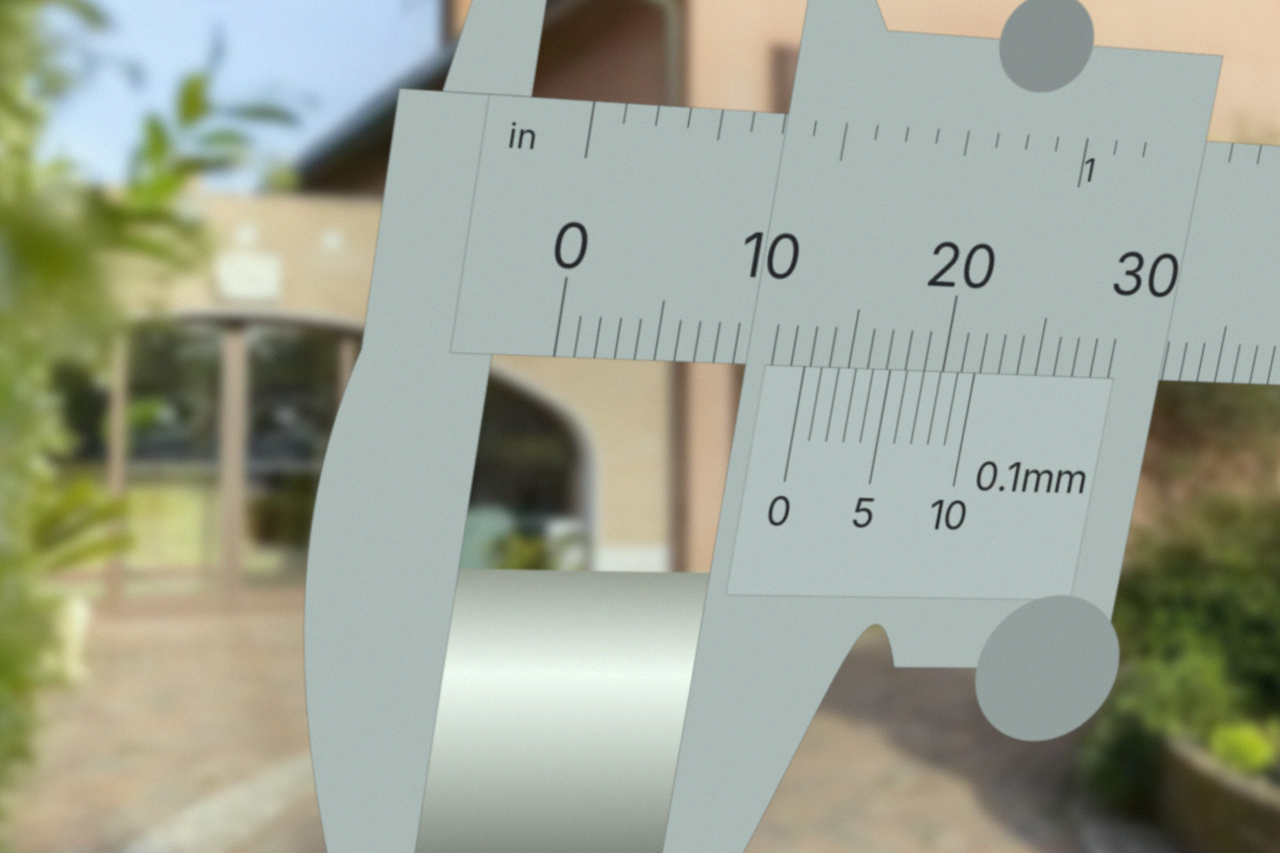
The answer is 12.7 mm
